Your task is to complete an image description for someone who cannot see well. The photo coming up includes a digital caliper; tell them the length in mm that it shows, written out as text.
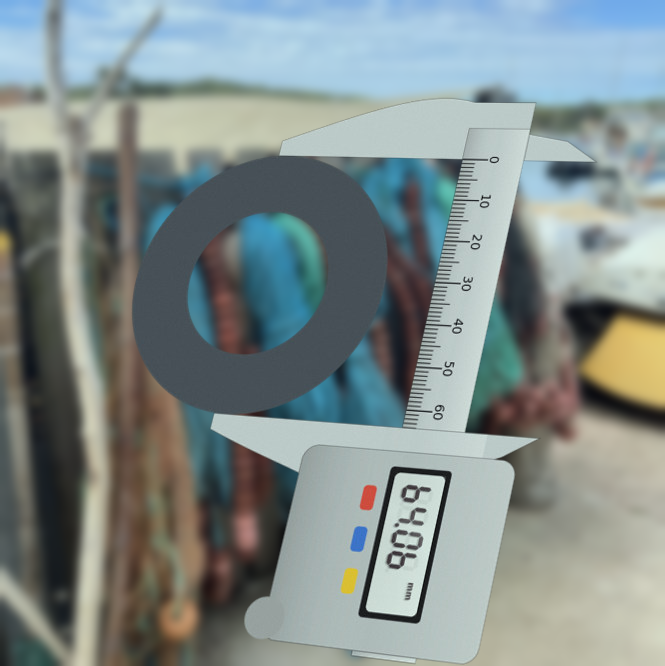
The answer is 64.06 mm
